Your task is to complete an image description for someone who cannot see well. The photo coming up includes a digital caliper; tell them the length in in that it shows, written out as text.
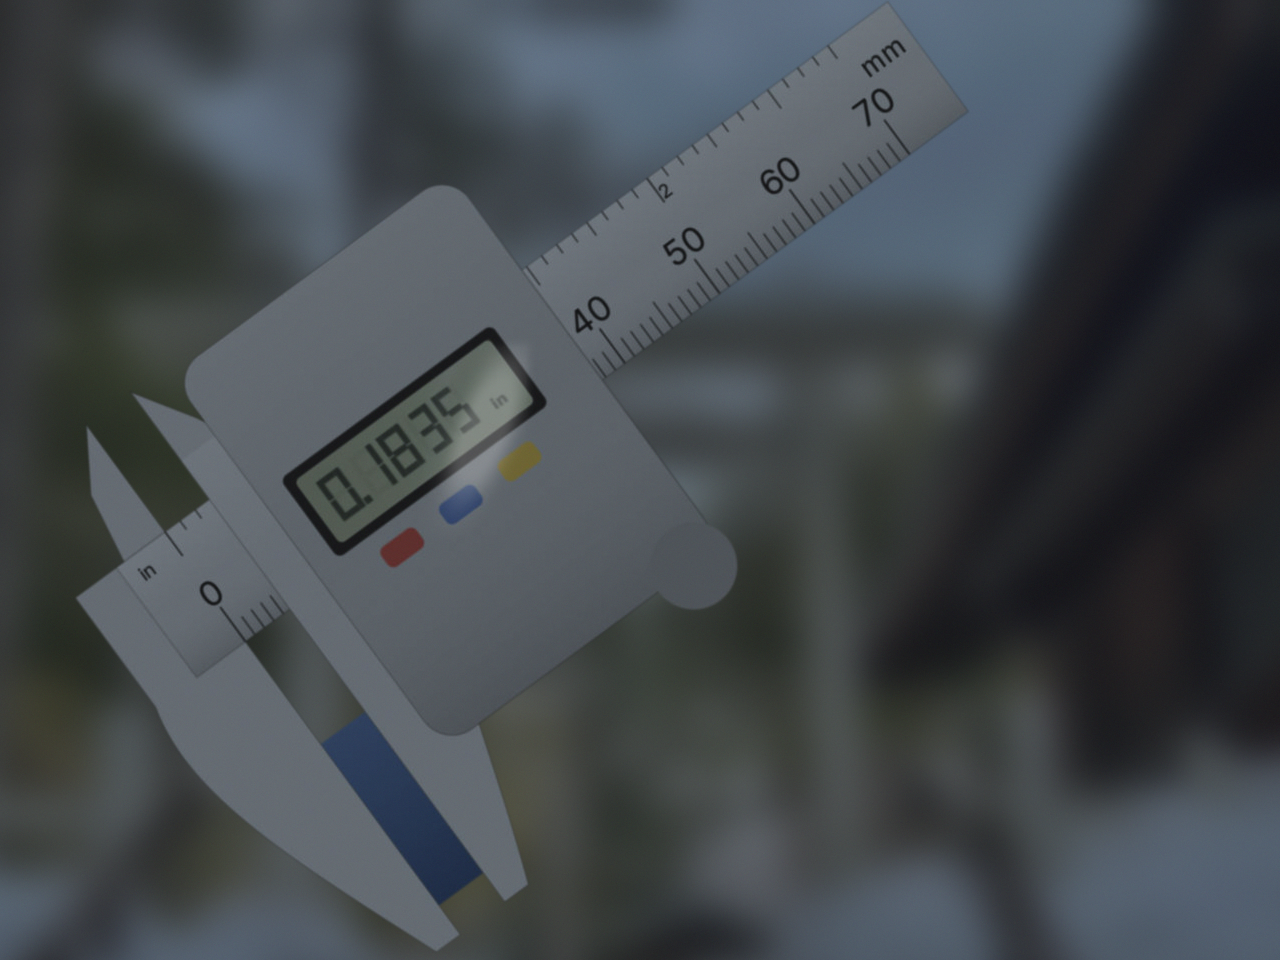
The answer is 0.1835 in
